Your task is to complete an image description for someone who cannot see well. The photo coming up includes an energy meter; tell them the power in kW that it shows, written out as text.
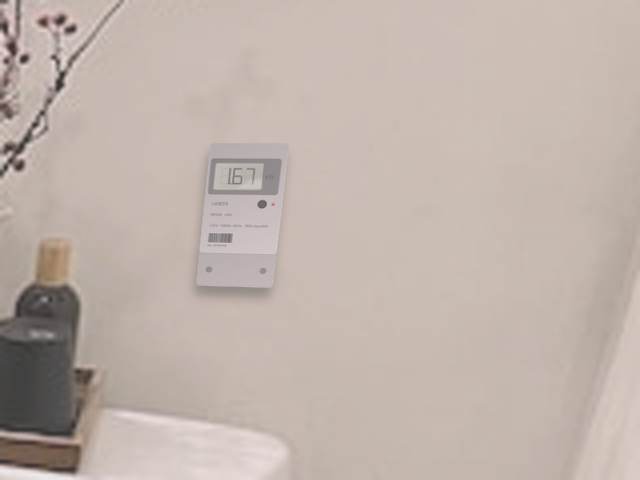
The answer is 1.67 kW
